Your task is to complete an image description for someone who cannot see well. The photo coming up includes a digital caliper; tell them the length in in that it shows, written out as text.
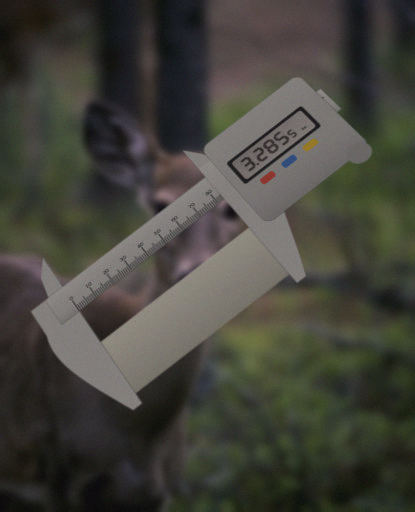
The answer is 3.2855 in
